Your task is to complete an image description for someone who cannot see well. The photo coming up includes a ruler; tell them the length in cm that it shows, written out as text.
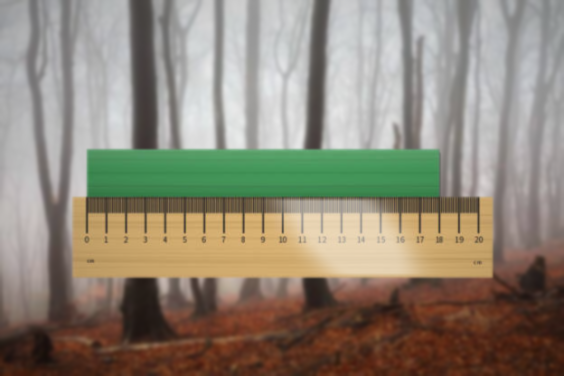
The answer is 18 cm
